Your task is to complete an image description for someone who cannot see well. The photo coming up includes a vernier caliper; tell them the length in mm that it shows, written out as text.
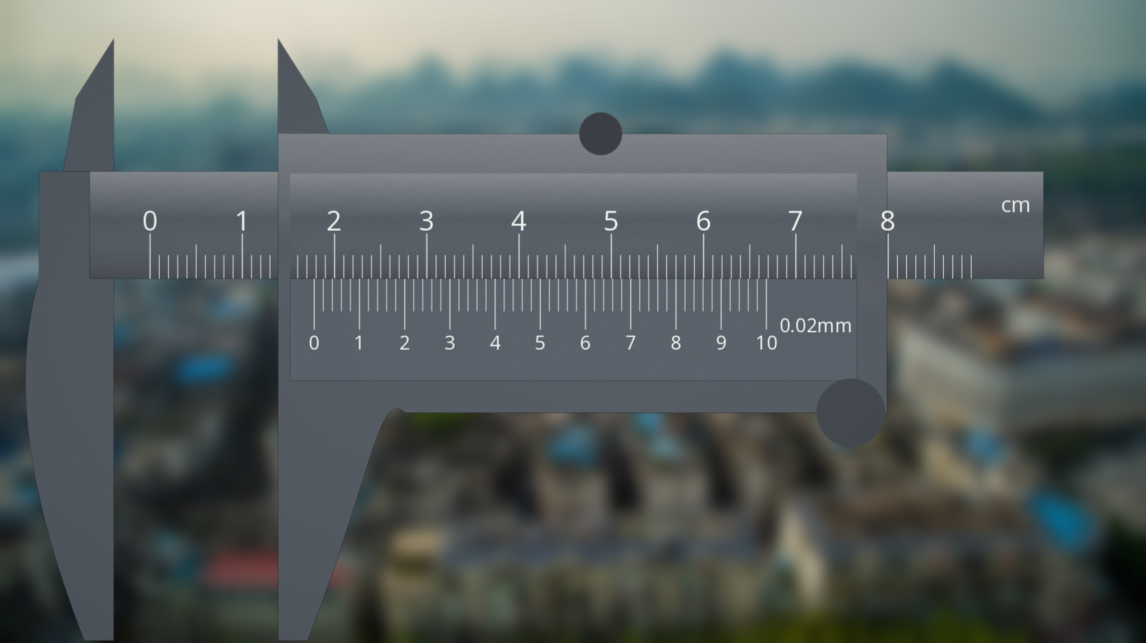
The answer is 17.8 mm
